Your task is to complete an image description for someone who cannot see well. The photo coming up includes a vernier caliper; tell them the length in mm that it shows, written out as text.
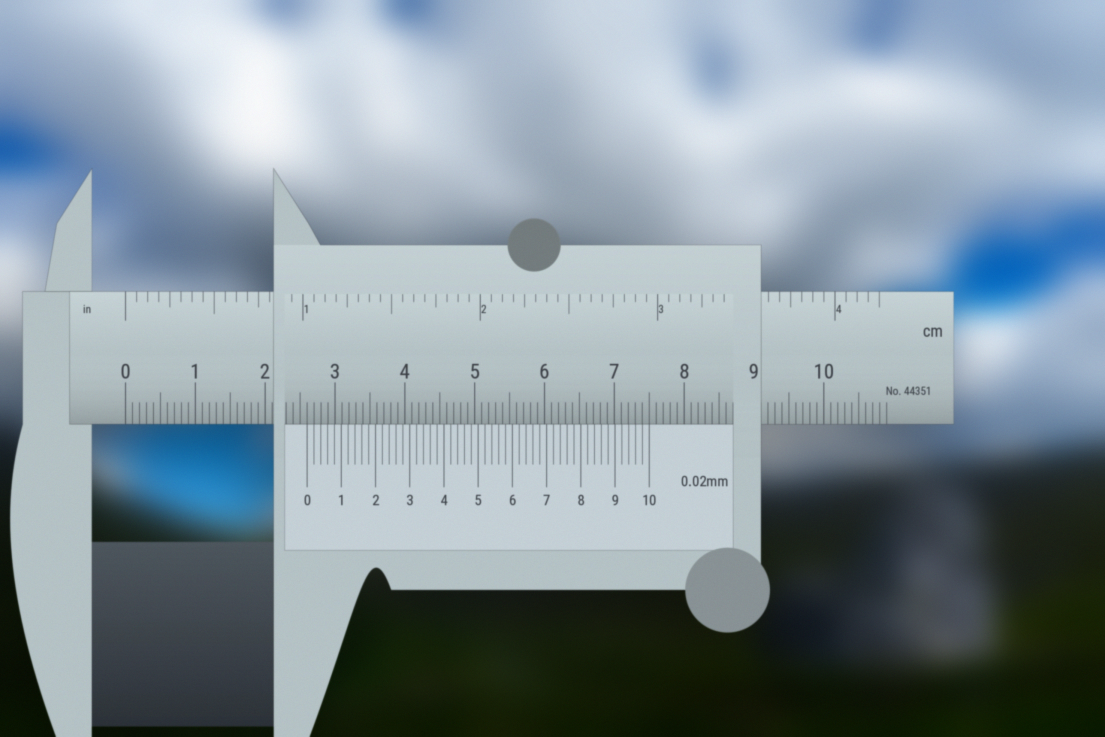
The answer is 26.0 mm
